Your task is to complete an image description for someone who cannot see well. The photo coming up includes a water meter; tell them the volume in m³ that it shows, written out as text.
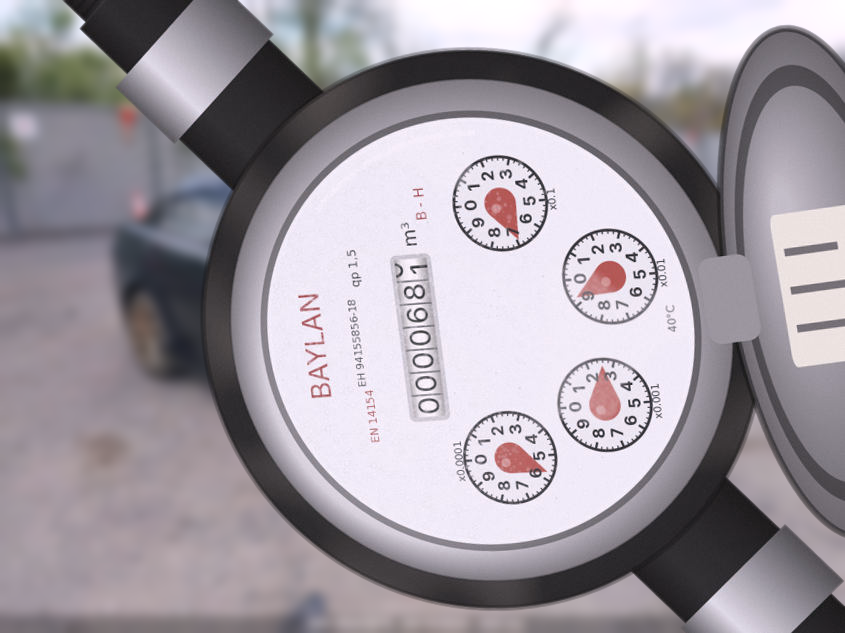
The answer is 680.6925 m³
